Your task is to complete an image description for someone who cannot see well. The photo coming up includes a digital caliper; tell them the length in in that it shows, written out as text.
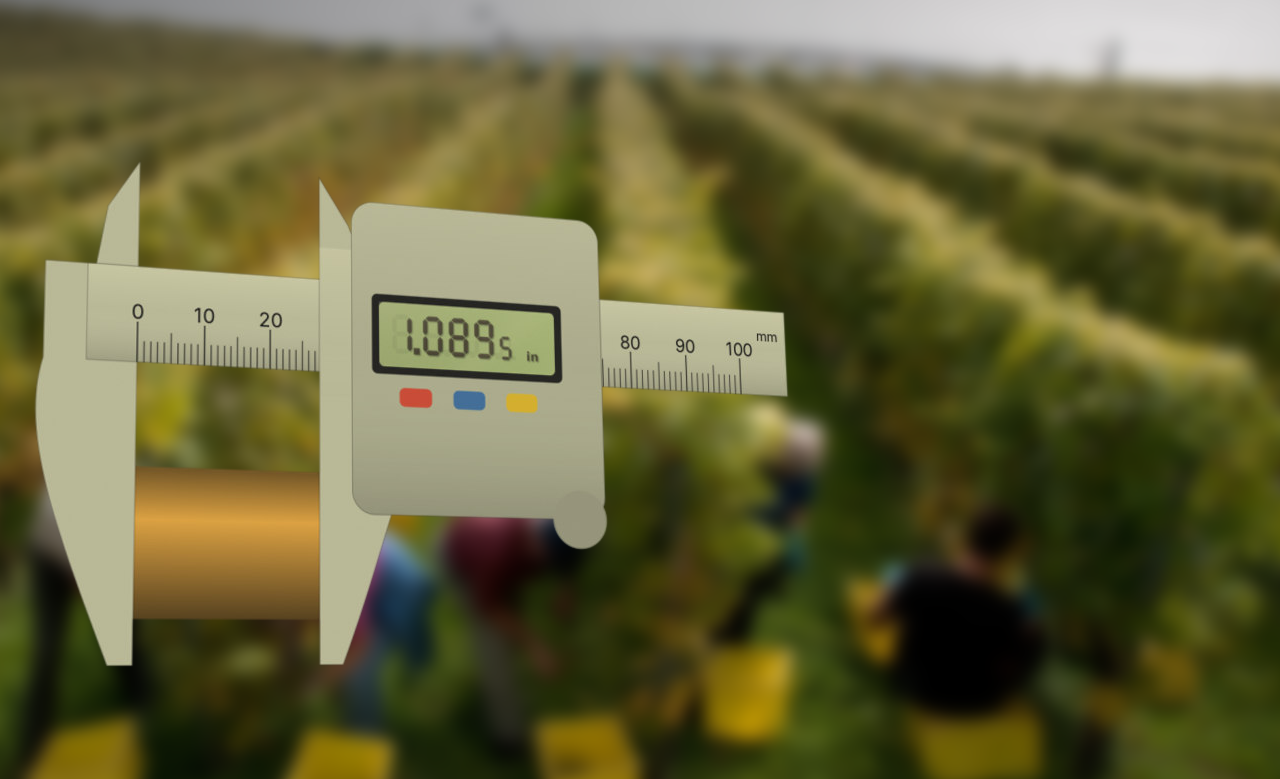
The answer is 1.0895 in
